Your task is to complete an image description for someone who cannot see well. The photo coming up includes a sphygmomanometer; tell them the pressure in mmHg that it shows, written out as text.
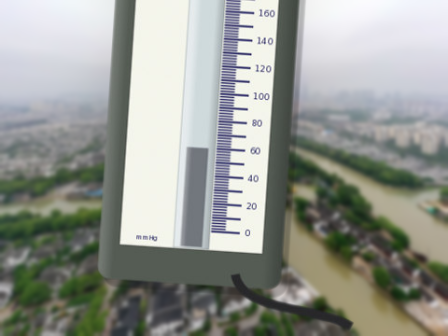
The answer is 60 mmHg
